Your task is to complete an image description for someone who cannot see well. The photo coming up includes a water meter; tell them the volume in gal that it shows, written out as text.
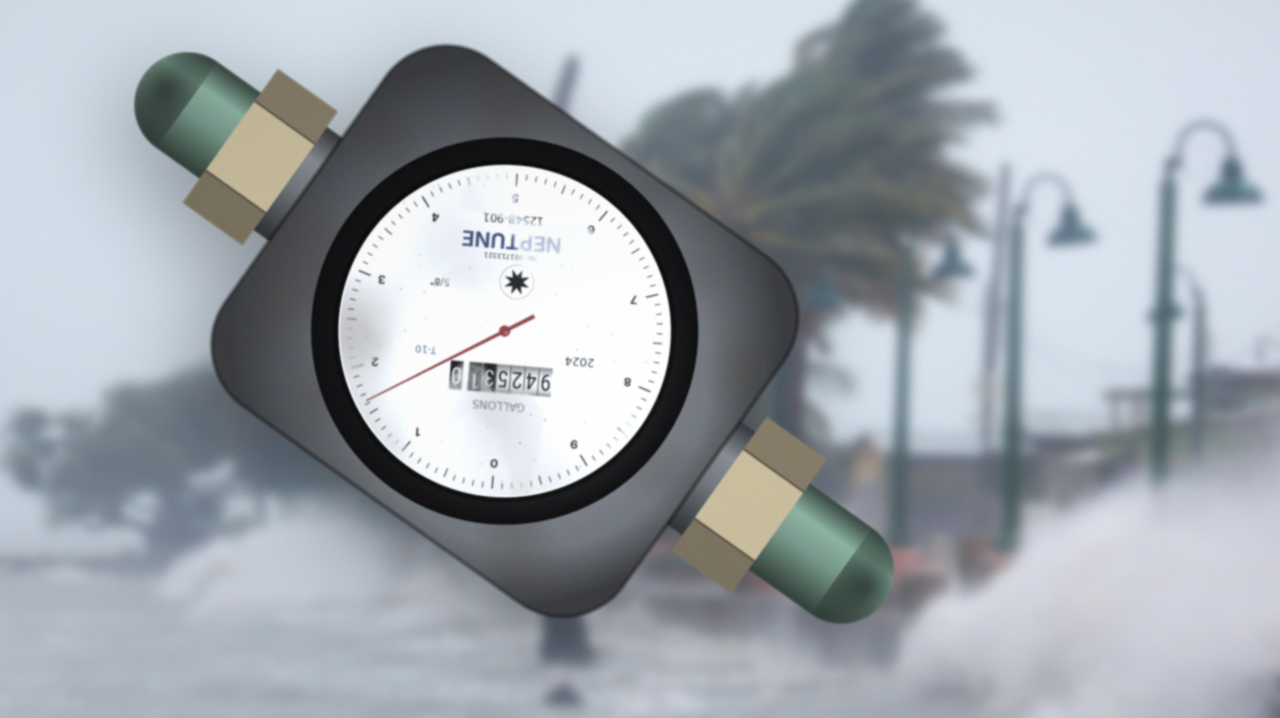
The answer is 9425311.6 gal
